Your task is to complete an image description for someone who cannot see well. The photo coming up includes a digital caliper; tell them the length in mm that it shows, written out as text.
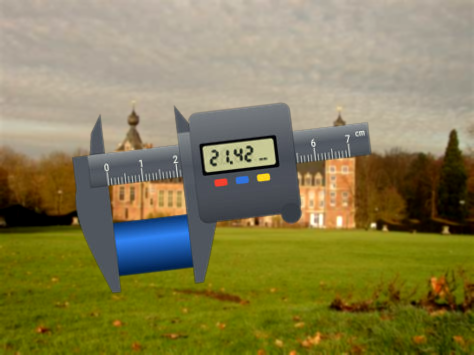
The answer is 21.42 mm
